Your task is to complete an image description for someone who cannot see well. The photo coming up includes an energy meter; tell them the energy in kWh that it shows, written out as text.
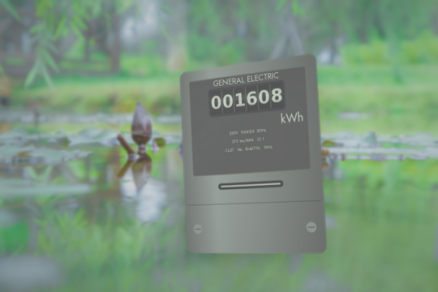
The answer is 1608 kWh
